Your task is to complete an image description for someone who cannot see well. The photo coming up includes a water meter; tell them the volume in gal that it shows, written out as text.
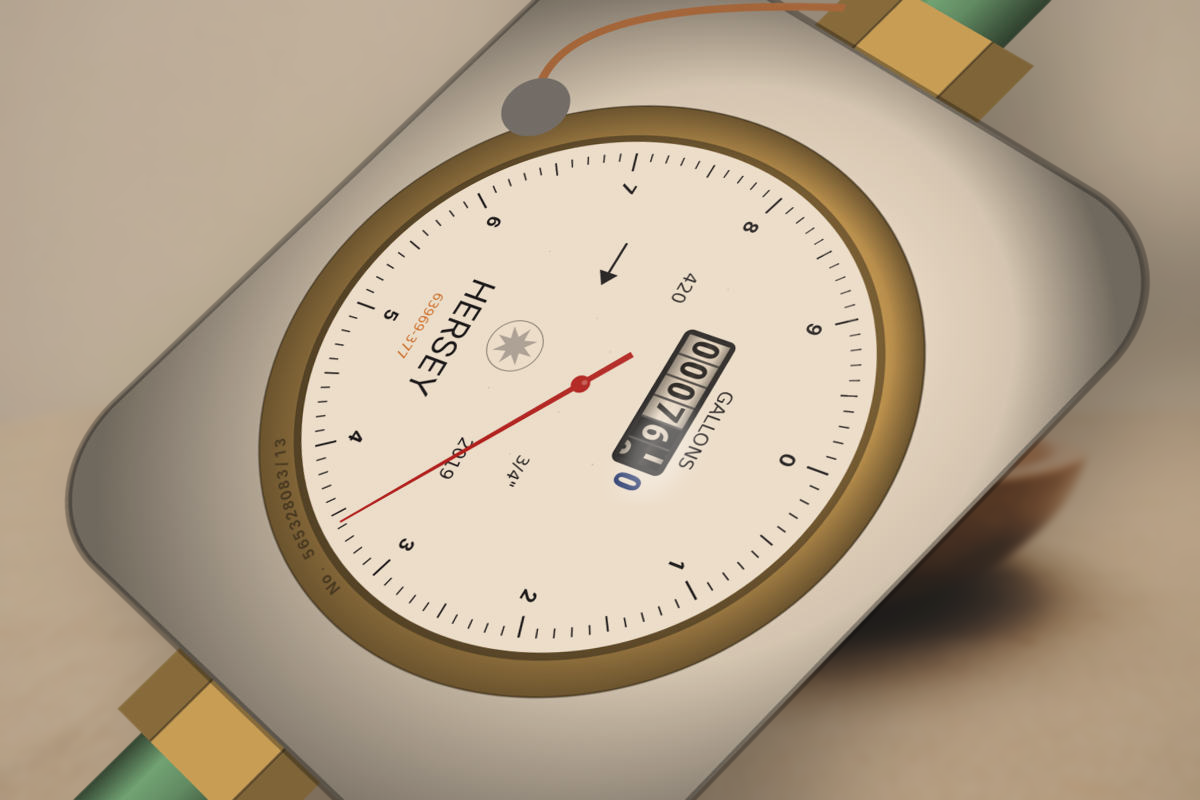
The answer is 7613.4 gal
